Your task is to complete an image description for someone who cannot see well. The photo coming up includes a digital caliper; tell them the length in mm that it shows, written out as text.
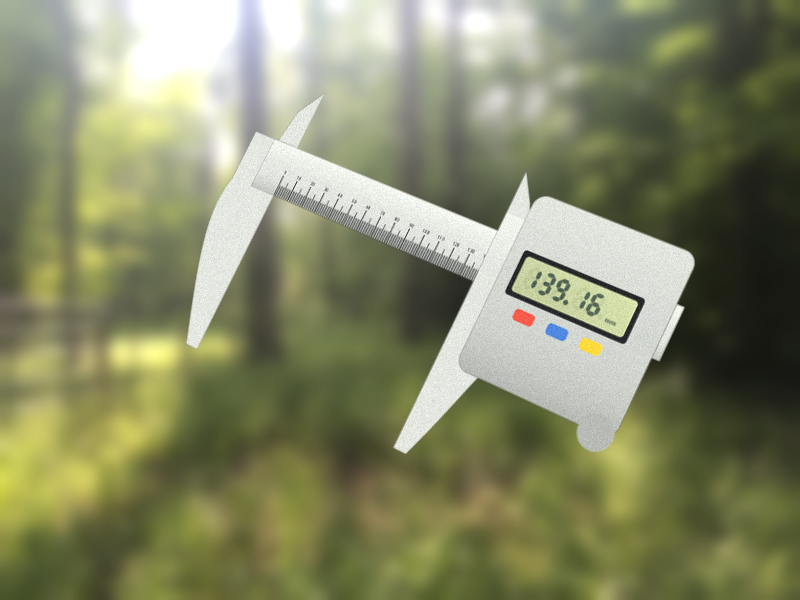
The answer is 139.16 mm
